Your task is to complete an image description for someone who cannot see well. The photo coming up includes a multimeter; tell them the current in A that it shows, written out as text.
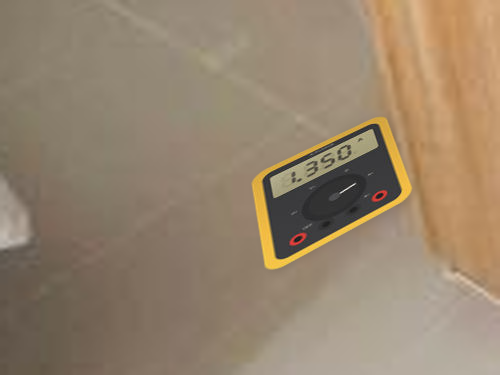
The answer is 1.350 A
